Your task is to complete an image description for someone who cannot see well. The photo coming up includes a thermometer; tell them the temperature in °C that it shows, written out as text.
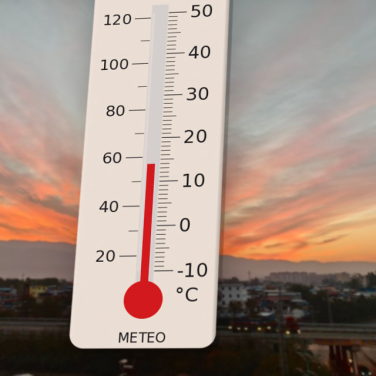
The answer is 14 °C
